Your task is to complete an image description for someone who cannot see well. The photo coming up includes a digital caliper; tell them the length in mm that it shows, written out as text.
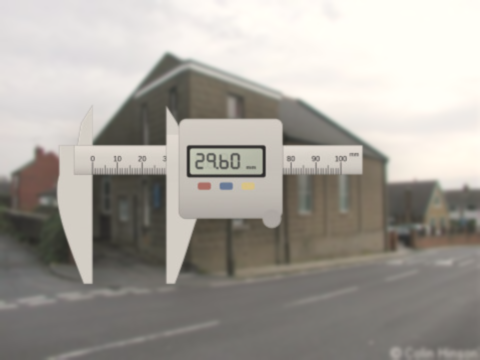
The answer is 29.60 mm
